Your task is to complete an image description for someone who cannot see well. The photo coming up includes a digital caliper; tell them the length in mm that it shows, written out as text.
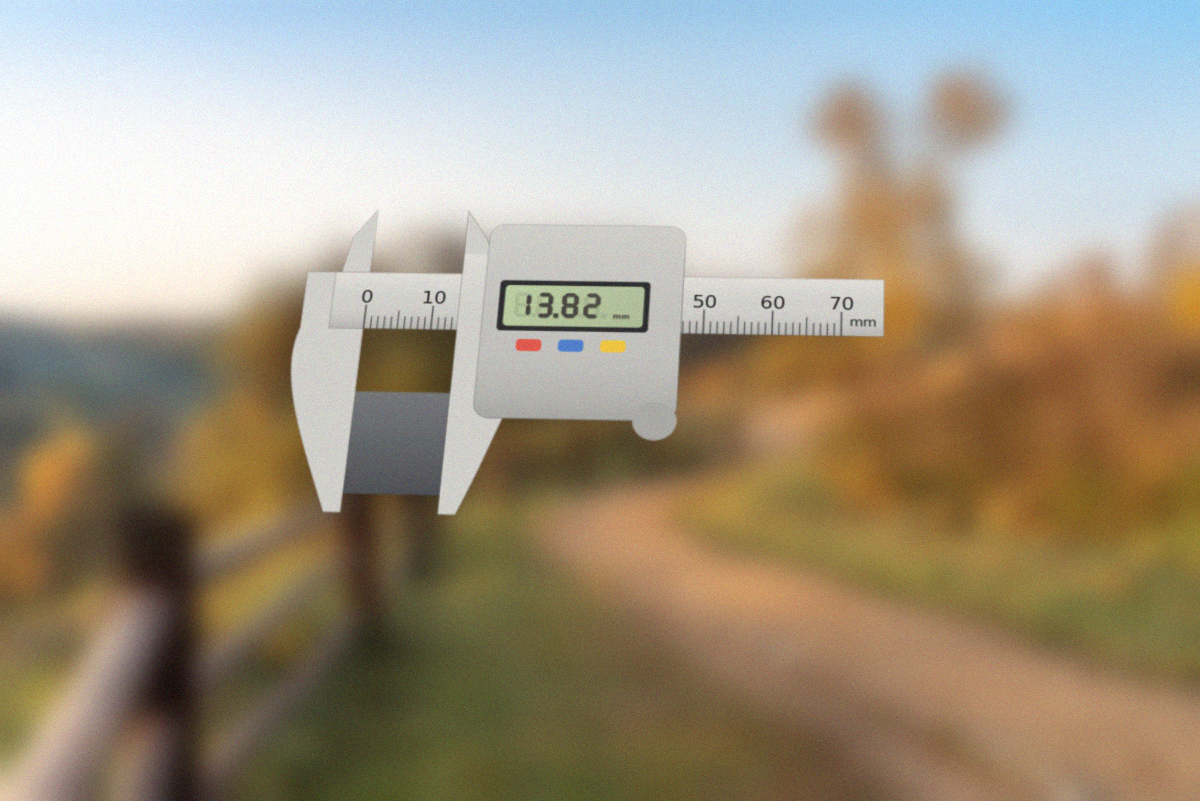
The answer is 13.82 mm
